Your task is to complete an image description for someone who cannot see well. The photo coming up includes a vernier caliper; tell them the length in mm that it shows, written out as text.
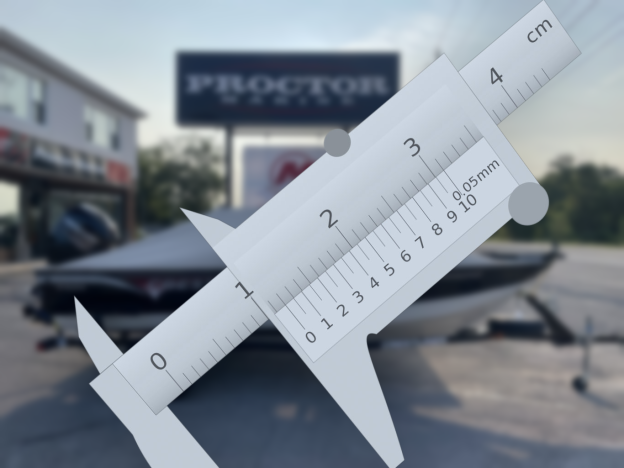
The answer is 12.0 mm
